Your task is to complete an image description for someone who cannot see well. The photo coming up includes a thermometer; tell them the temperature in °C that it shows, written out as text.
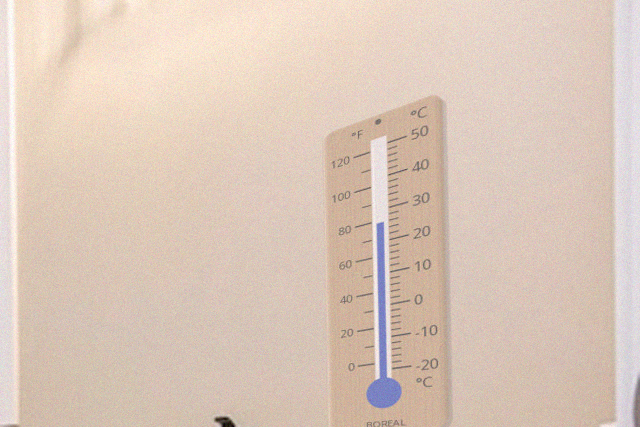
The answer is 26 °C
